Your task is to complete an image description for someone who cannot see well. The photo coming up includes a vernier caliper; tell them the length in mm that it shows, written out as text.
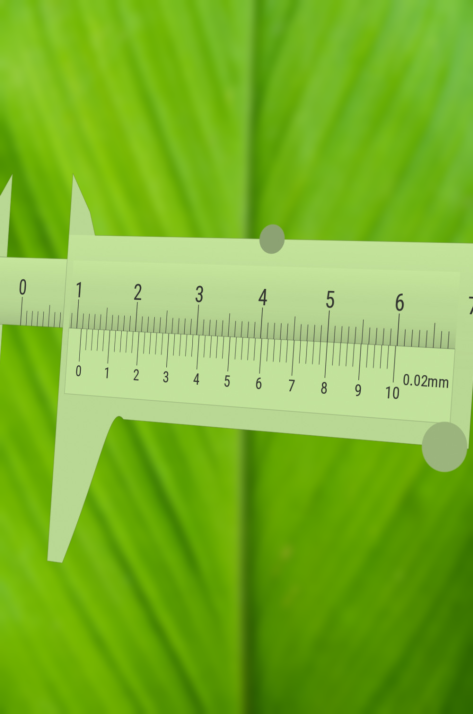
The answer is 10.8 mm
